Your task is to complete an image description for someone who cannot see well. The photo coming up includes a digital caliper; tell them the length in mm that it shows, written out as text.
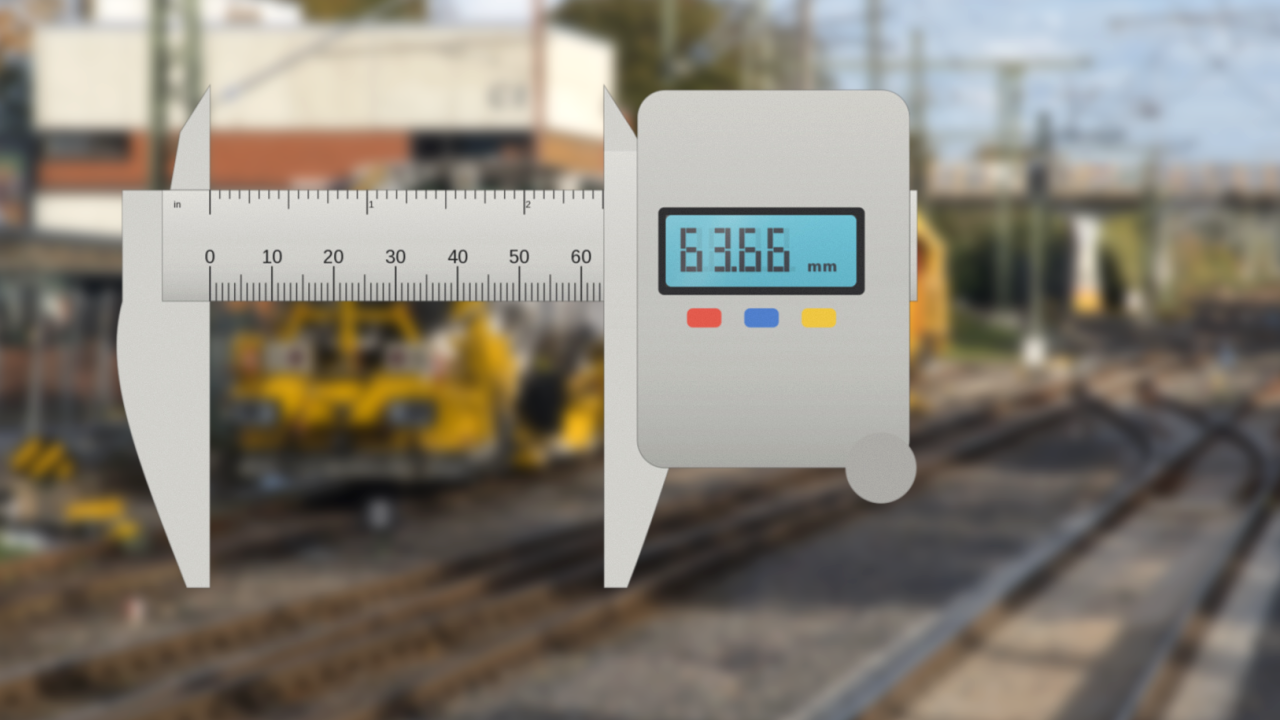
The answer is 63.66 mm
